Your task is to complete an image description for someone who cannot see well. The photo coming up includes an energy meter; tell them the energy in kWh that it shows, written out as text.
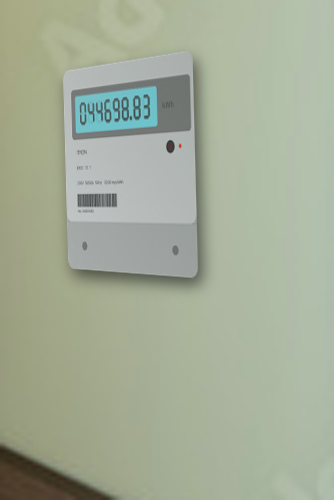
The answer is 44698.83 kWh
